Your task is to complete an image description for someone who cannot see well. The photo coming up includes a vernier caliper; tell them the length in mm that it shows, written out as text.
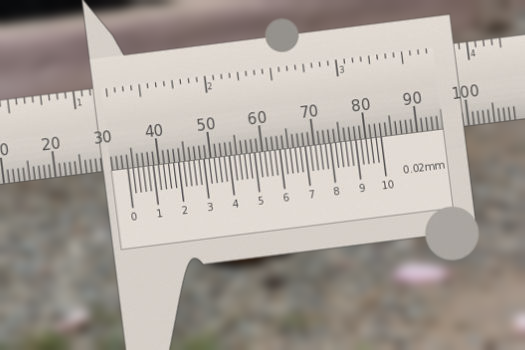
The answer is 34.0 mm
